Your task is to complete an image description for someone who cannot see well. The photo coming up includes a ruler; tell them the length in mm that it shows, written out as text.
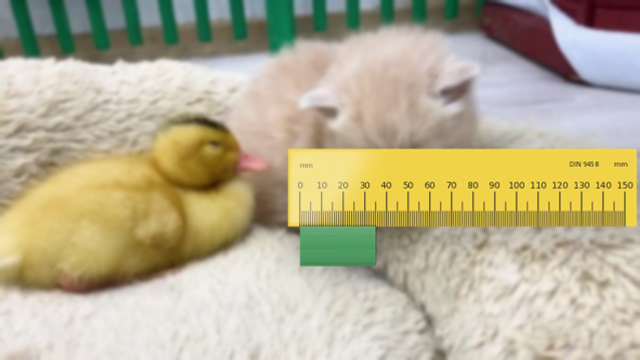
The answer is 35 mm
